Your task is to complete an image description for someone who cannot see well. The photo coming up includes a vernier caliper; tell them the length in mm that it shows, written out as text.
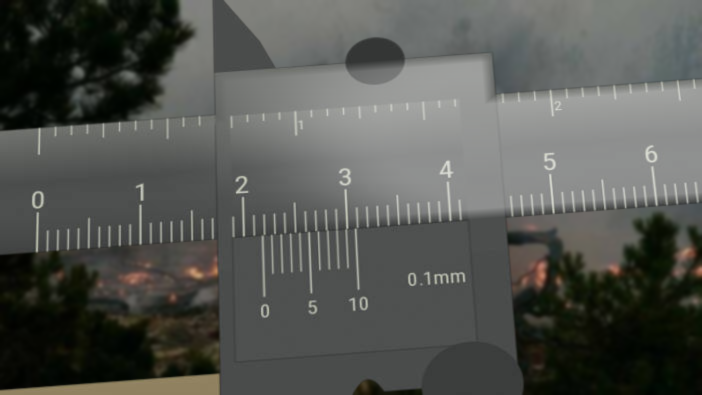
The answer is 21.8 mm
